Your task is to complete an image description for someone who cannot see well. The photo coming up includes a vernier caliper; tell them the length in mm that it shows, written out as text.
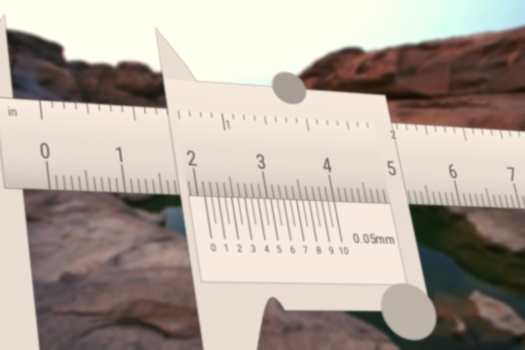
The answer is 21.0 mm
